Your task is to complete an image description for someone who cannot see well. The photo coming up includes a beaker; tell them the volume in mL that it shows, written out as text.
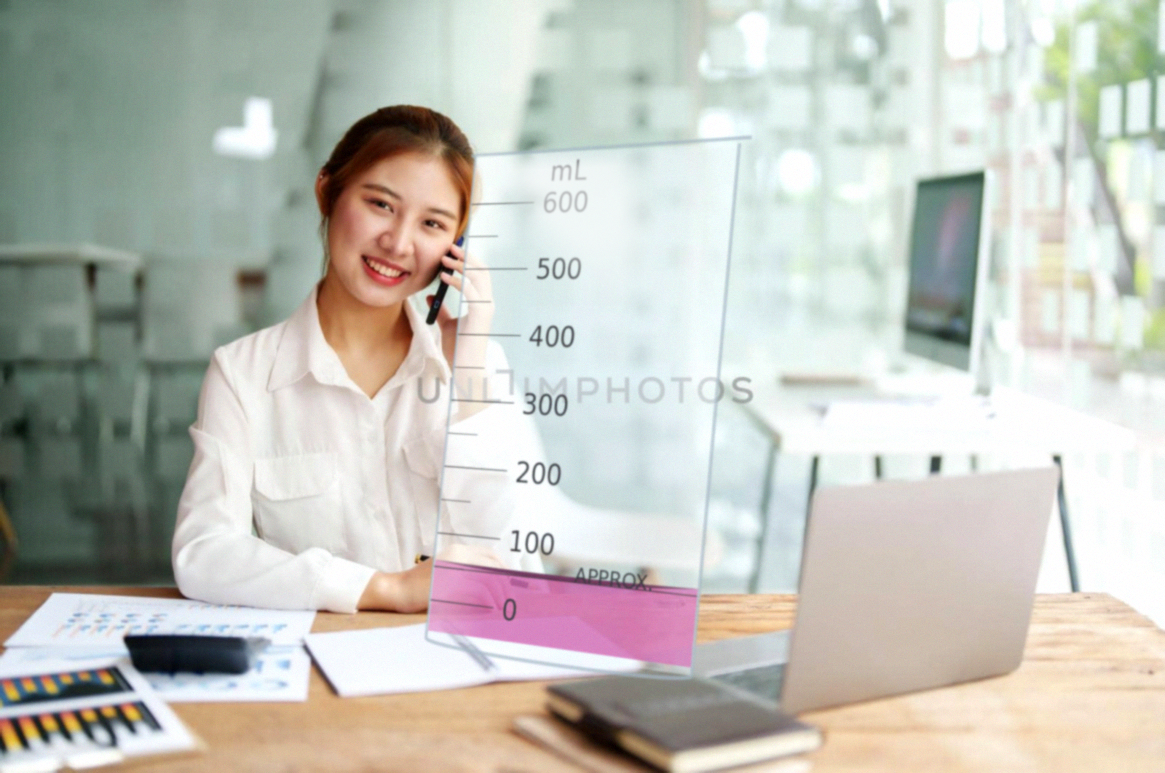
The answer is 50 mL
